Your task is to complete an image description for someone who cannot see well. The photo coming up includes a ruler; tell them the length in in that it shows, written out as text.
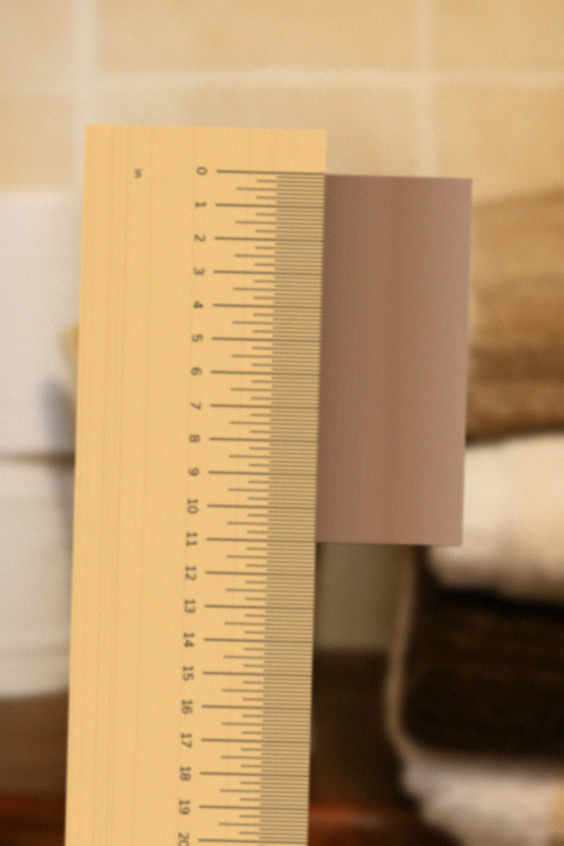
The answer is 11 in
